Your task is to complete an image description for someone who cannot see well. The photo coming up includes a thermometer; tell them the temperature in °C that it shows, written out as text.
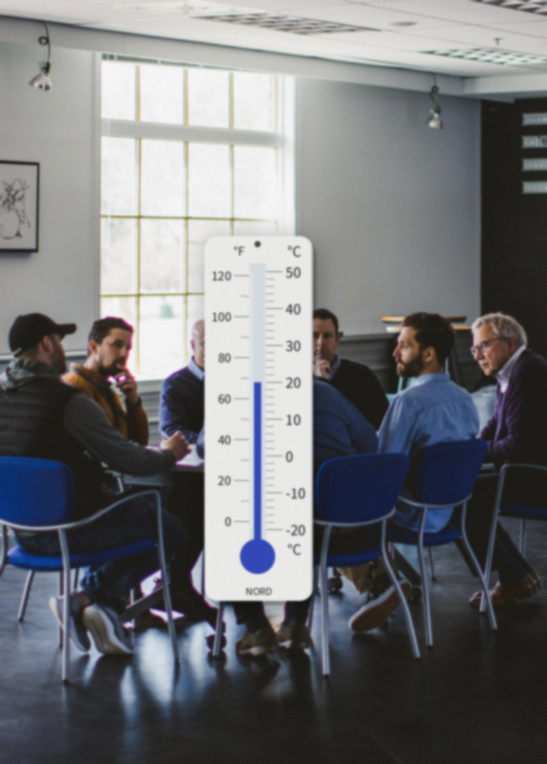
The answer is 20 °C
